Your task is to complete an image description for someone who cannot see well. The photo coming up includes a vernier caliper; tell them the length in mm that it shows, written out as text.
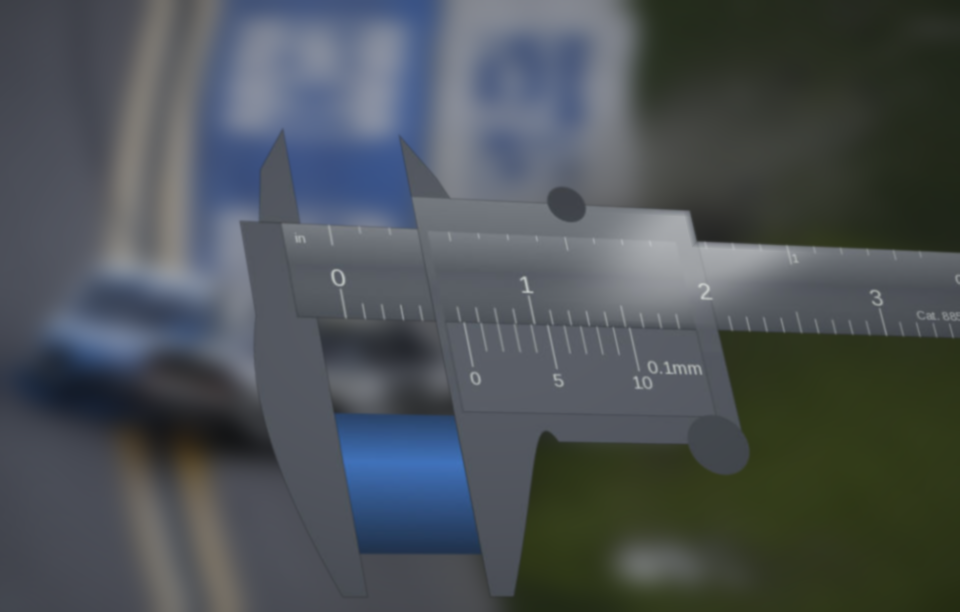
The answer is 6.2 mm
